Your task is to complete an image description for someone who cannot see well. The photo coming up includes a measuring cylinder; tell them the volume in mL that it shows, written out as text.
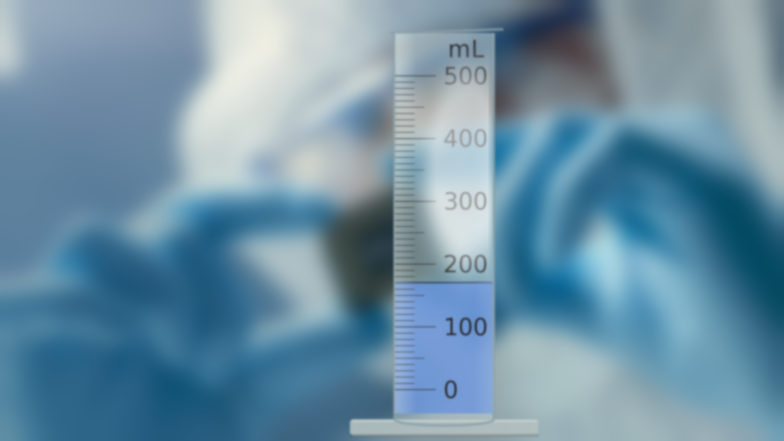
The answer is 170 mL
